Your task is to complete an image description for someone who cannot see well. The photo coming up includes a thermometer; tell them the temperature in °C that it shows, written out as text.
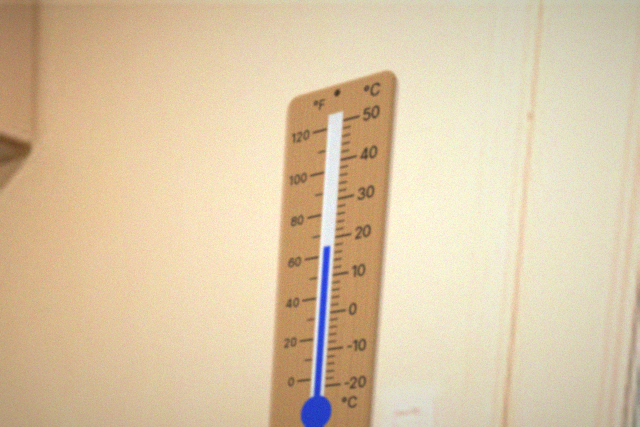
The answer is 18 °C
